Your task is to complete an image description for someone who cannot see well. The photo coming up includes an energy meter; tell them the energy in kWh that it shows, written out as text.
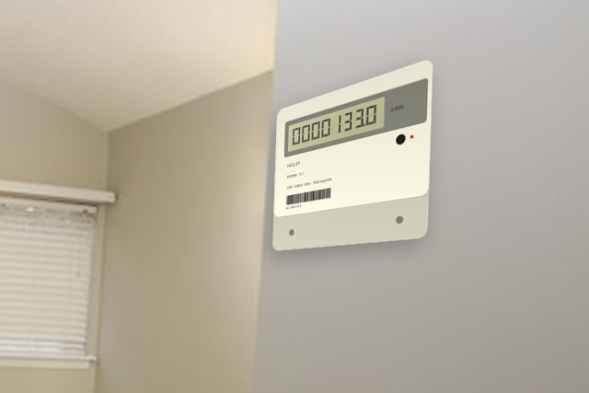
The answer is 133.0 kWh
